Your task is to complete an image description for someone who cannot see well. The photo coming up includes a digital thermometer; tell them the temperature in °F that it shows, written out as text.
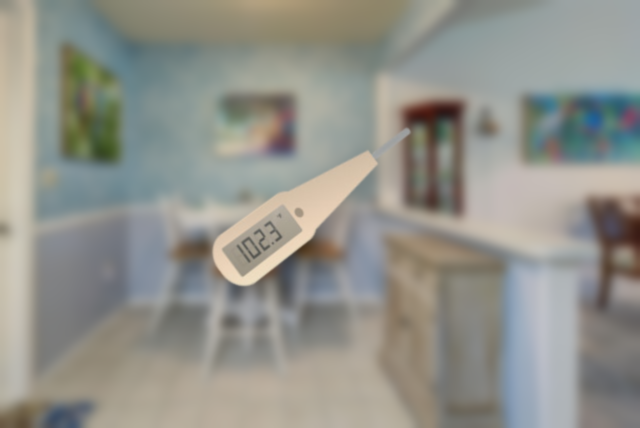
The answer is 102.3 °F
